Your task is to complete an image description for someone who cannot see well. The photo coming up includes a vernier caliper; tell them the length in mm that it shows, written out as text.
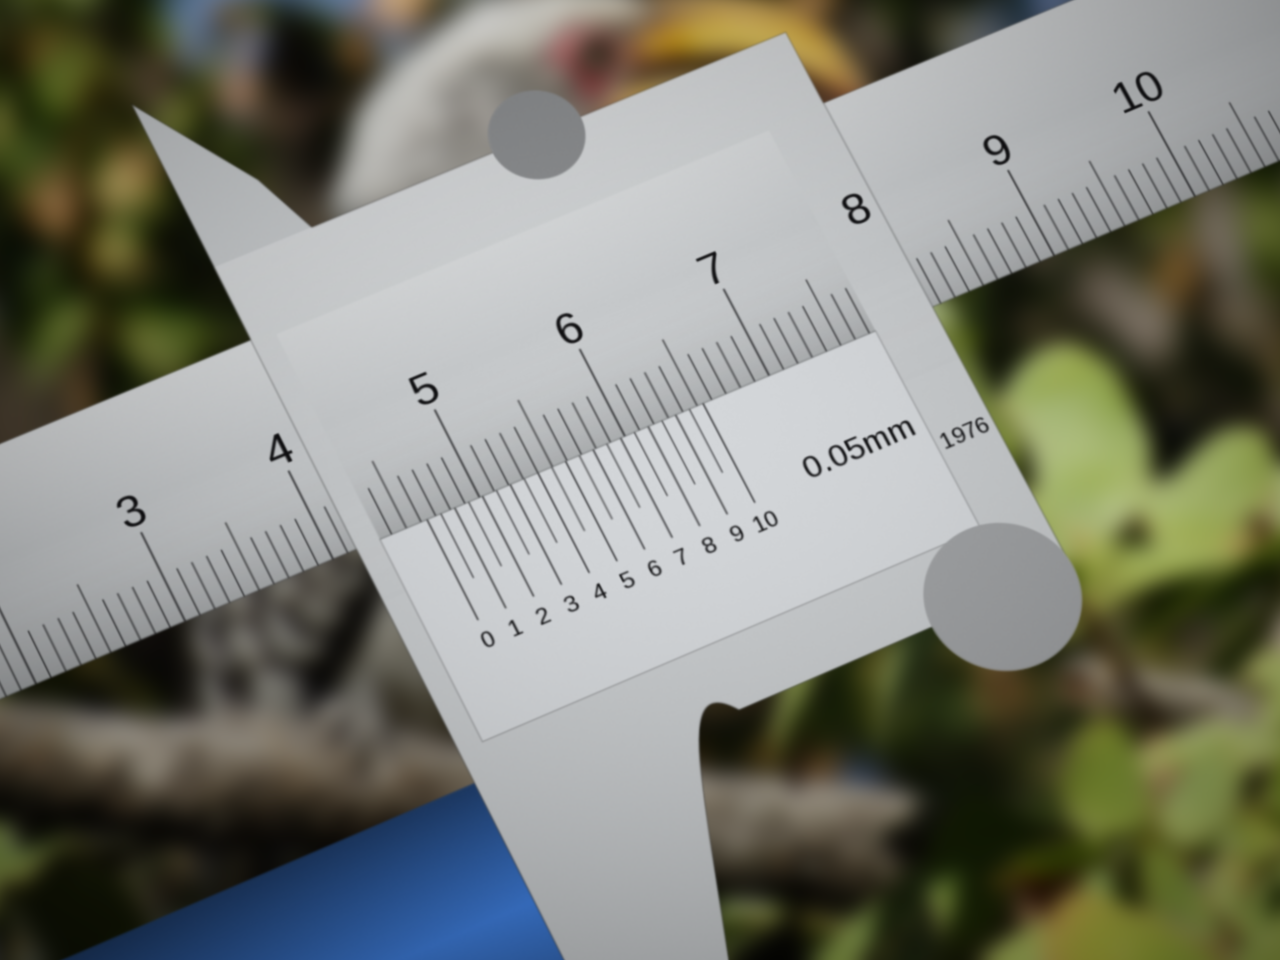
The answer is 46.4 mm
